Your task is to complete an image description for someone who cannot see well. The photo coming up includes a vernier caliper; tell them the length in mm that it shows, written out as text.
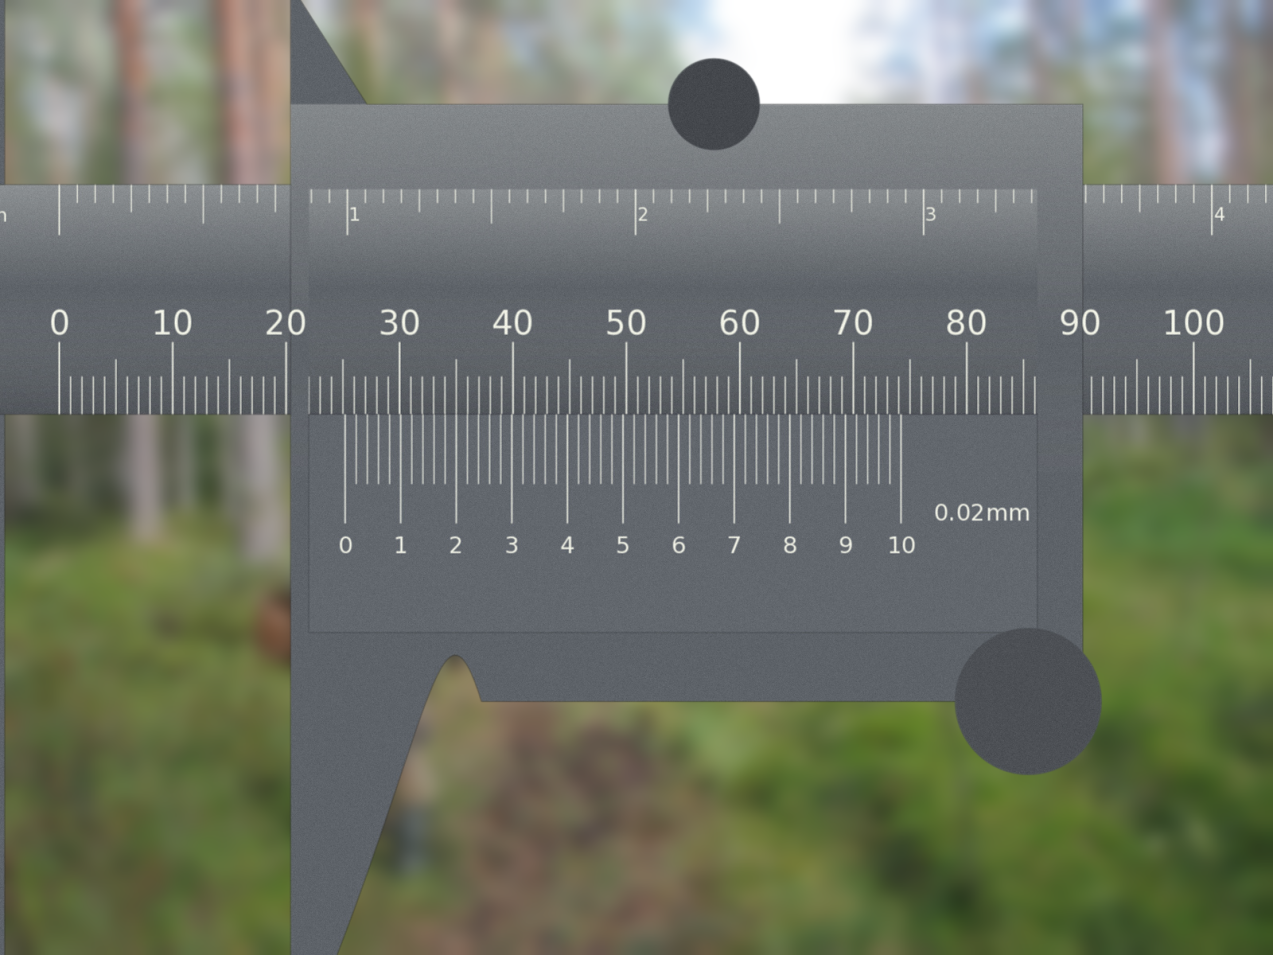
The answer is 25.2 mm
